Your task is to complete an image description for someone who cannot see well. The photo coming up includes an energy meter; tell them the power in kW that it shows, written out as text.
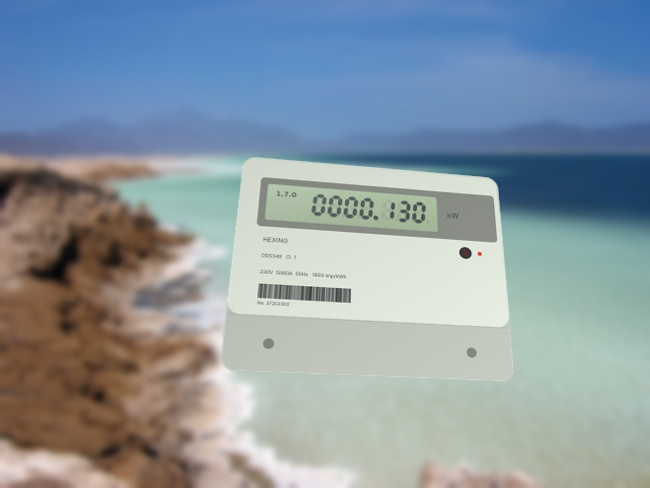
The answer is 0.130 kW
